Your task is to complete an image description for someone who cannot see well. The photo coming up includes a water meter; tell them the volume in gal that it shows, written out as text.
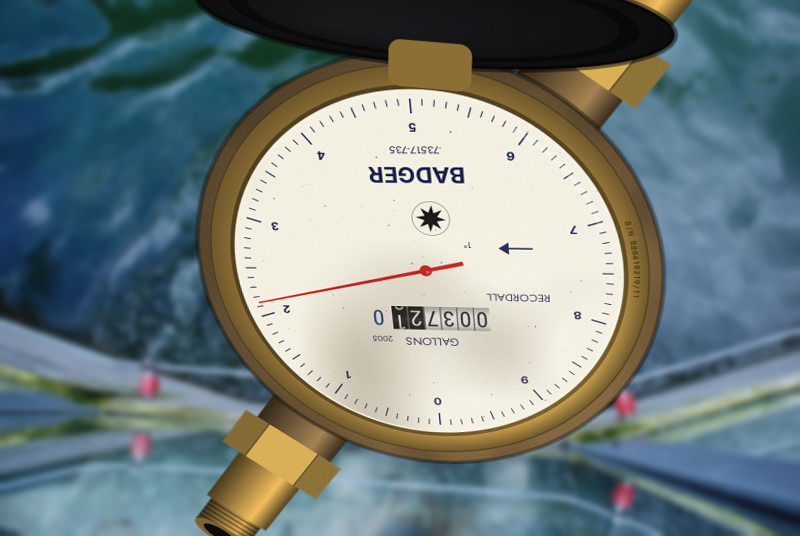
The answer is 37212.1 gal
